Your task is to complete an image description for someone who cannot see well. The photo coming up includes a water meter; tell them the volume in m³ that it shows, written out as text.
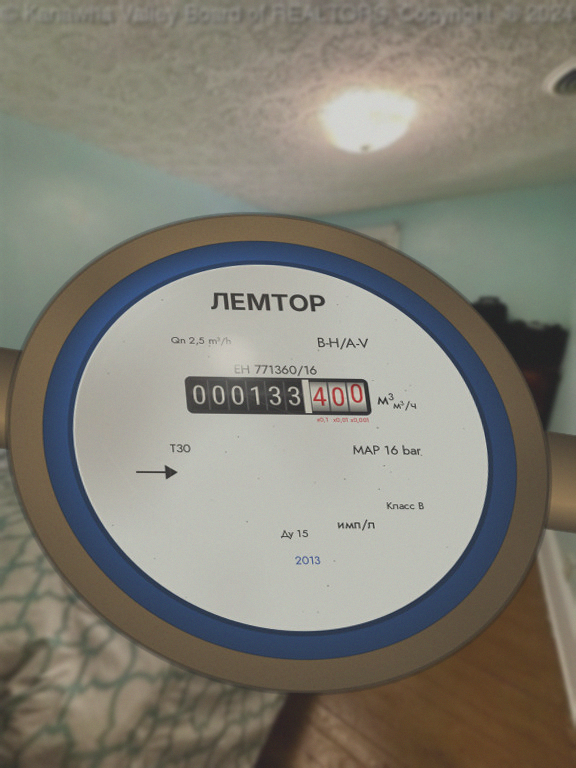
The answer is 133.400 m³
